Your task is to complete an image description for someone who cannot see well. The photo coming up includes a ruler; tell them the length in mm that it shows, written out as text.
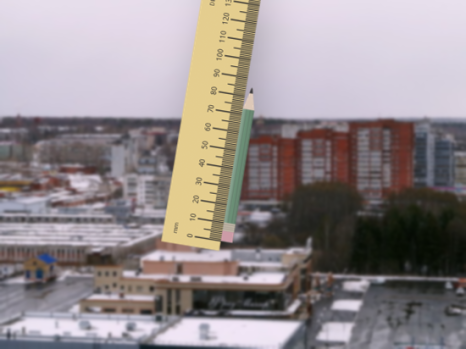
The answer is 85 mm
